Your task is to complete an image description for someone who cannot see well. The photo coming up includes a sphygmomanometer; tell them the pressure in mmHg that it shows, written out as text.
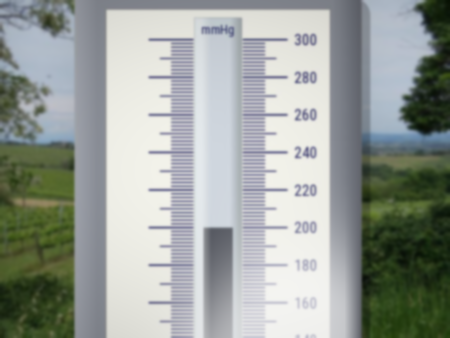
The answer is 200 mmHg
